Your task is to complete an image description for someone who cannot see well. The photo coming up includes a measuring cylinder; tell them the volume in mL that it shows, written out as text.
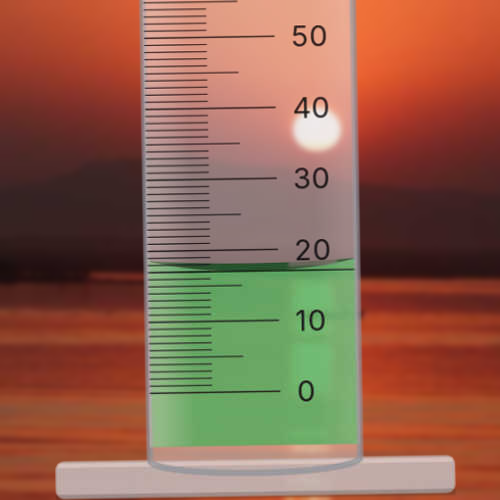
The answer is 17 mL
